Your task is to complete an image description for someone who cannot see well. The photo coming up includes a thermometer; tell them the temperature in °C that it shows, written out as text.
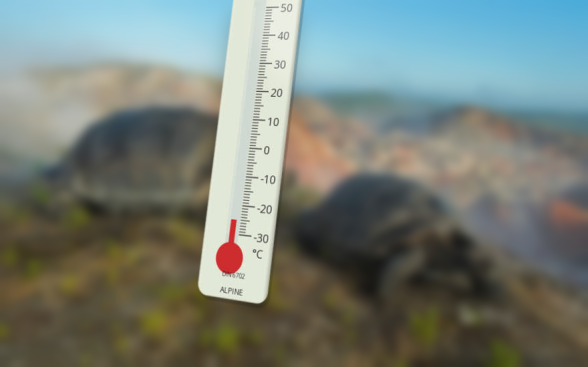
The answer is -25 °C
